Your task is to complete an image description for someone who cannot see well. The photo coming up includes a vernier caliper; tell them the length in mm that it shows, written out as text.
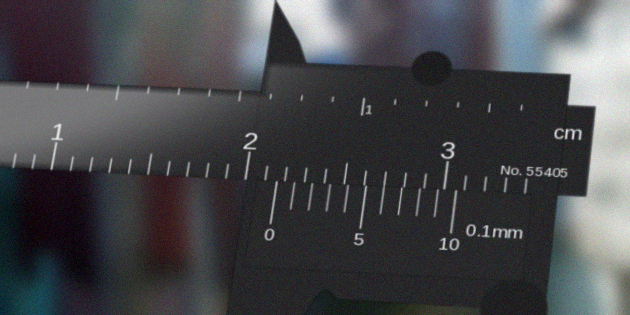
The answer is 21.6 mm
